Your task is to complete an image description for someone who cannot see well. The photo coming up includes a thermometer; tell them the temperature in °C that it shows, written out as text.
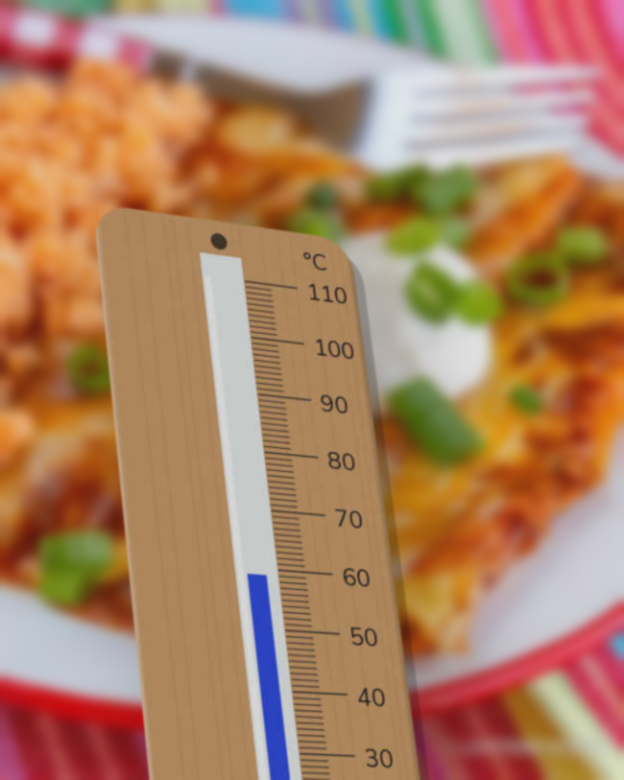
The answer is 59 °C
